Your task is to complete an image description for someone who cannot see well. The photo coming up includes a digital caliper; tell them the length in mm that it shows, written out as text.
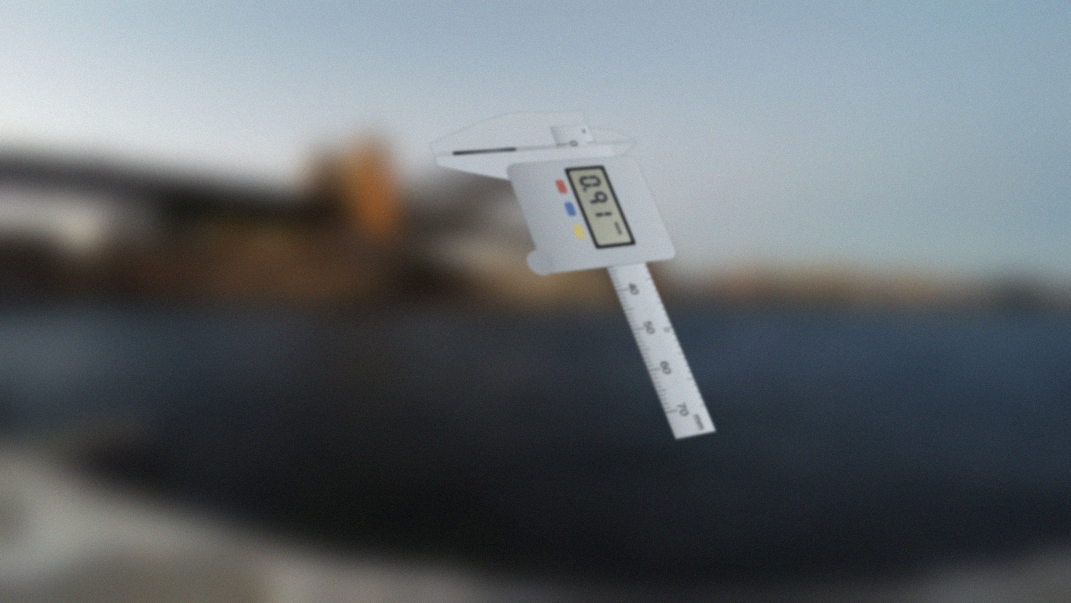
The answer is 0.91 mm
